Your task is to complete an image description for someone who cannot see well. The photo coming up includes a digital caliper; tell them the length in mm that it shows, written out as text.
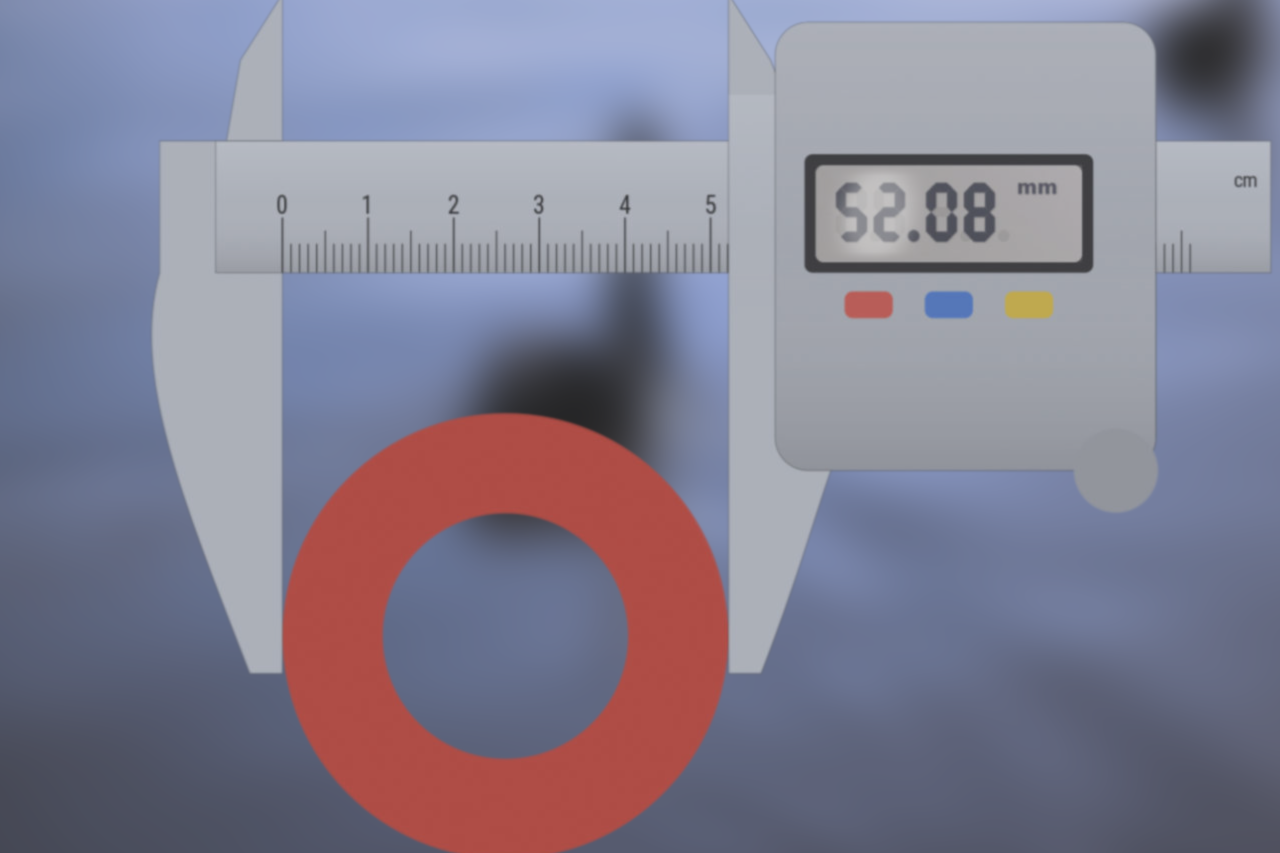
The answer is 52.08 mm
